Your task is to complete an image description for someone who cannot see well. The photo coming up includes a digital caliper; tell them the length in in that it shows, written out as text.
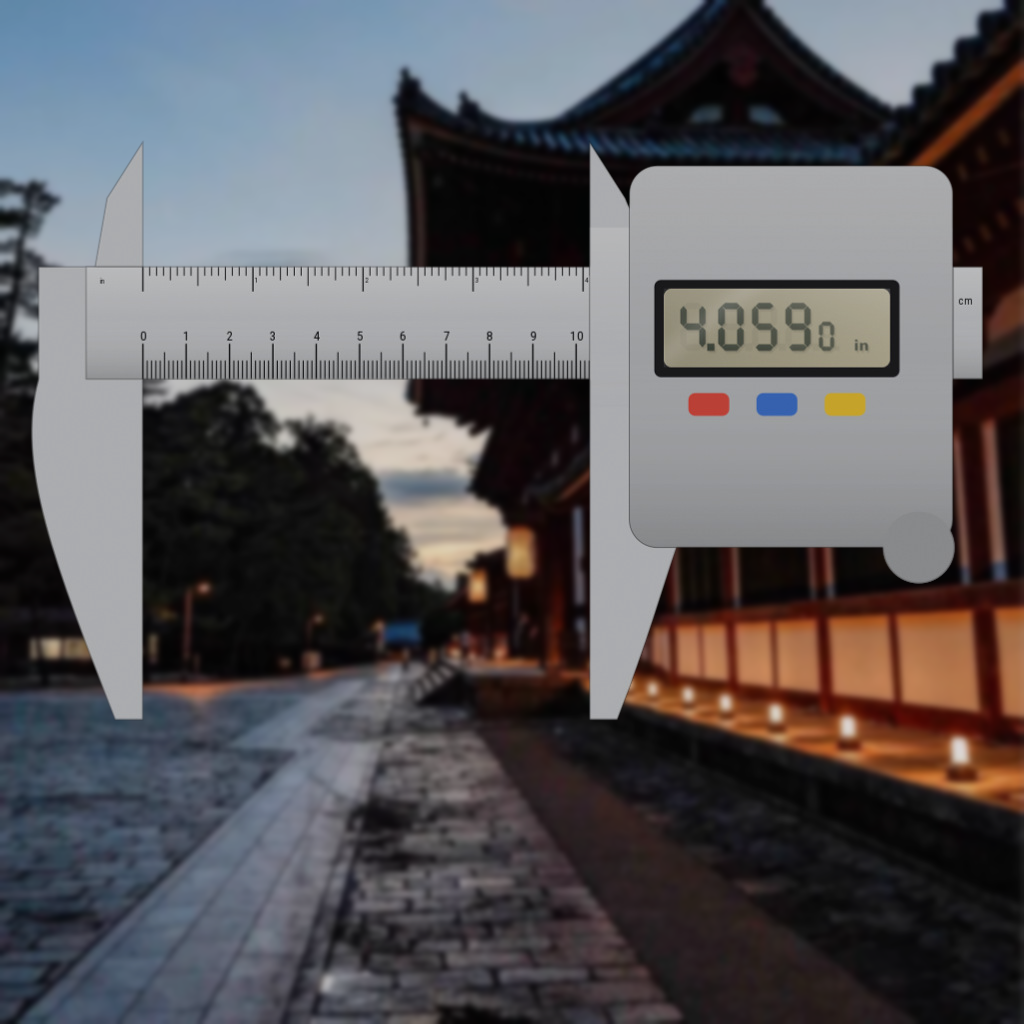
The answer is 4.0590 in
